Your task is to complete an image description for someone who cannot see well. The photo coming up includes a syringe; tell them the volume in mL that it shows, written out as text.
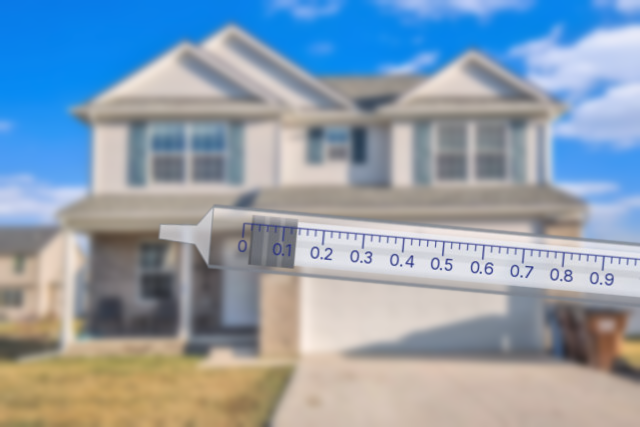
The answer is 0.02 mL
